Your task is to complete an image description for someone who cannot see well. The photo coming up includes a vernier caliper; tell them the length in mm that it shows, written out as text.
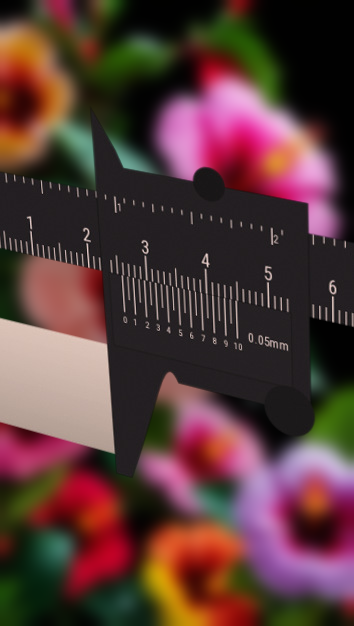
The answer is 25.8 mm
